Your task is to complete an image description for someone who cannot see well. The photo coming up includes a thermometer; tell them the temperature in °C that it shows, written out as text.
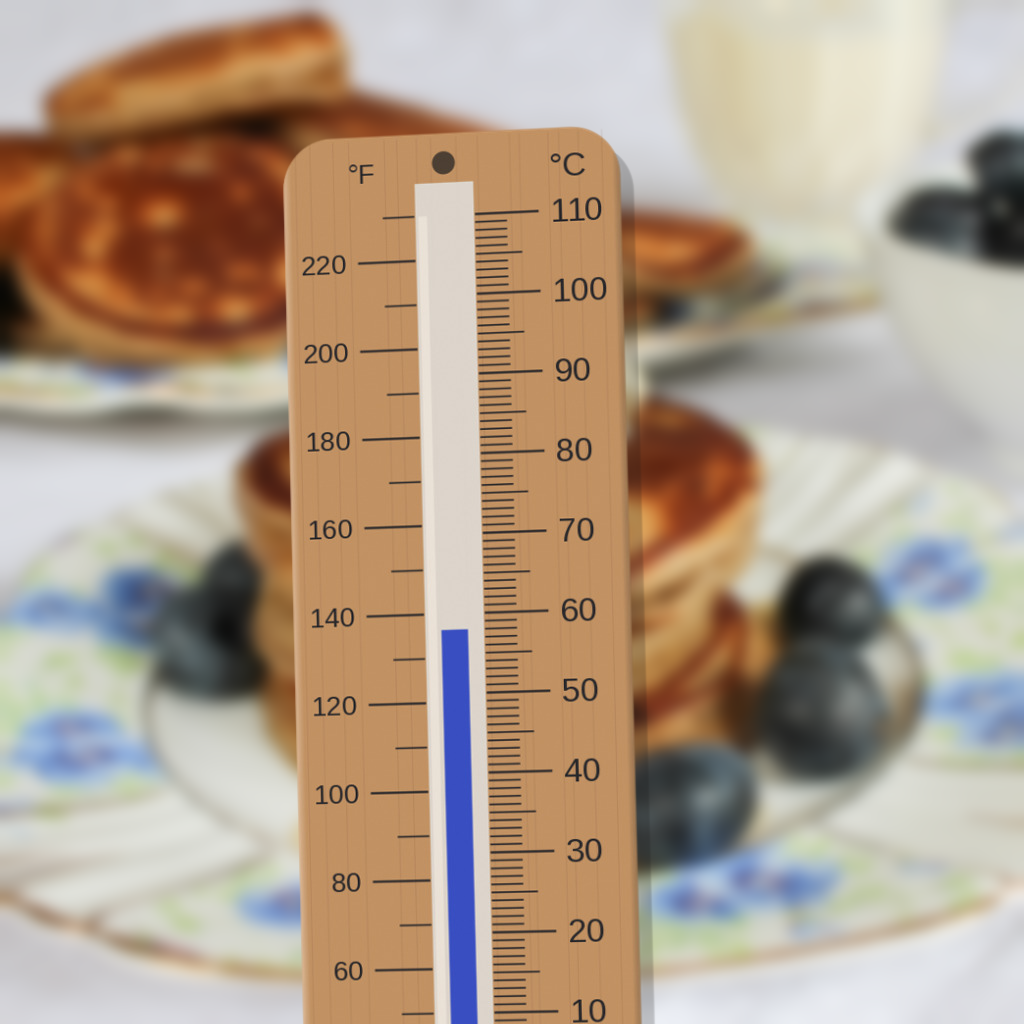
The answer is 58 °C
